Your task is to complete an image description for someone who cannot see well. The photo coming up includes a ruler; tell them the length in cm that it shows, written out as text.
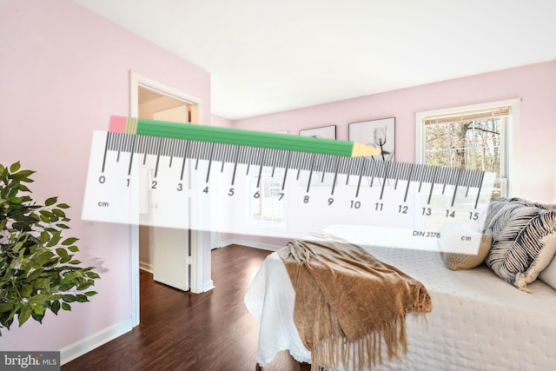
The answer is 11 cm
